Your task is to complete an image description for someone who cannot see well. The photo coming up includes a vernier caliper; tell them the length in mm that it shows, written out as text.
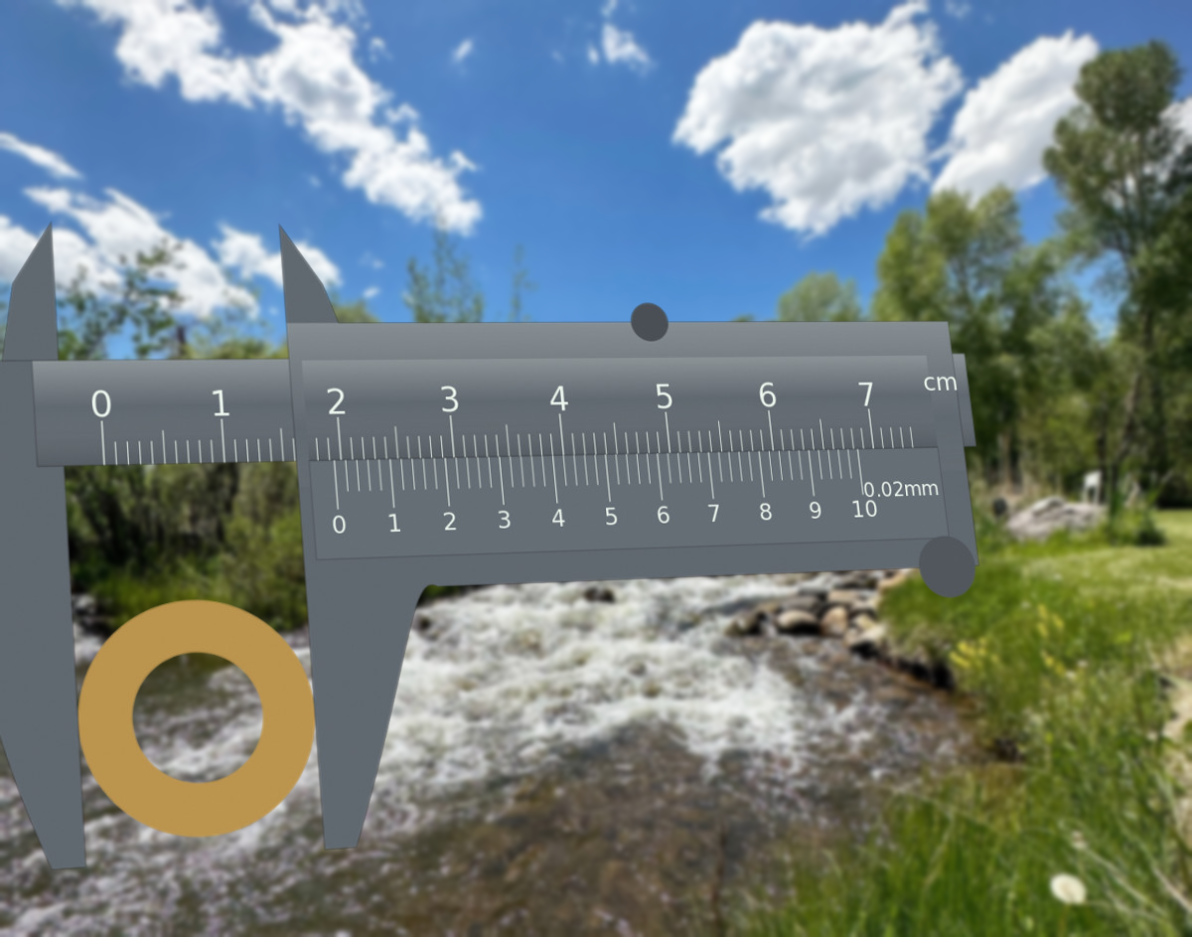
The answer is 19.4 mm
